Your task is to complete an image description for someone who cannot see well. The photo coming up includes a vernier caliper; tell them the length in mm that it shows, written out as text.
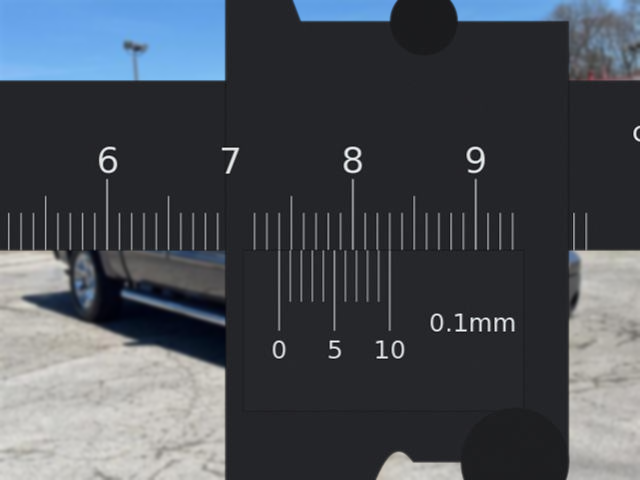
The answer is 74.0 mm
